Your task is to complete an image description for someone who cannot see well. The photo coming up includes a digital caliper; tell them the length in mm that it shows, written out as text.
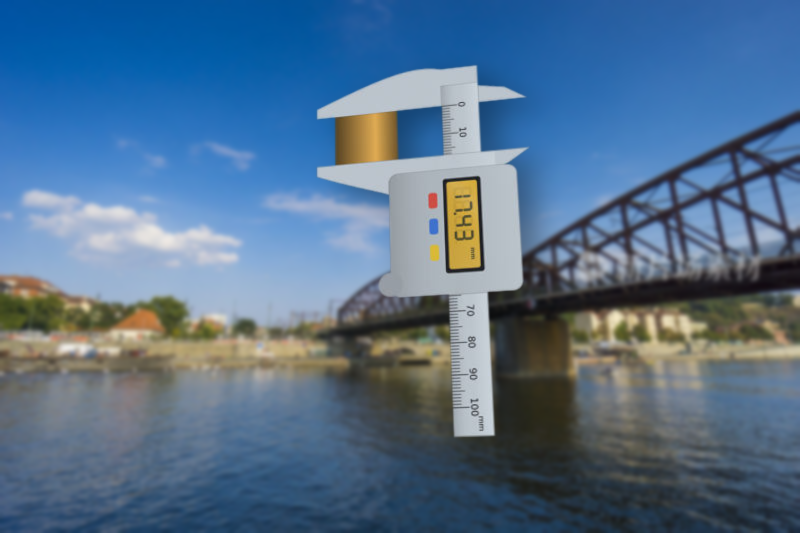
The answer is 17.43 mm
